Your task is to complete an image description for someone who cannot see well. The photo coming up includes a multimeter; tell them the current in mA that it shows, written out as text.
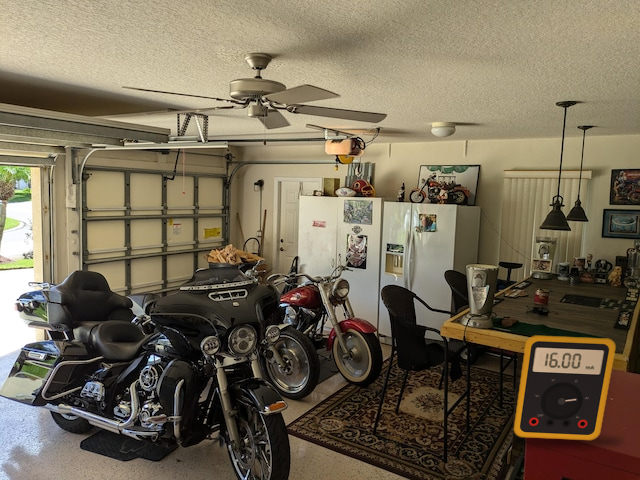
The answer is 16.00 mA
